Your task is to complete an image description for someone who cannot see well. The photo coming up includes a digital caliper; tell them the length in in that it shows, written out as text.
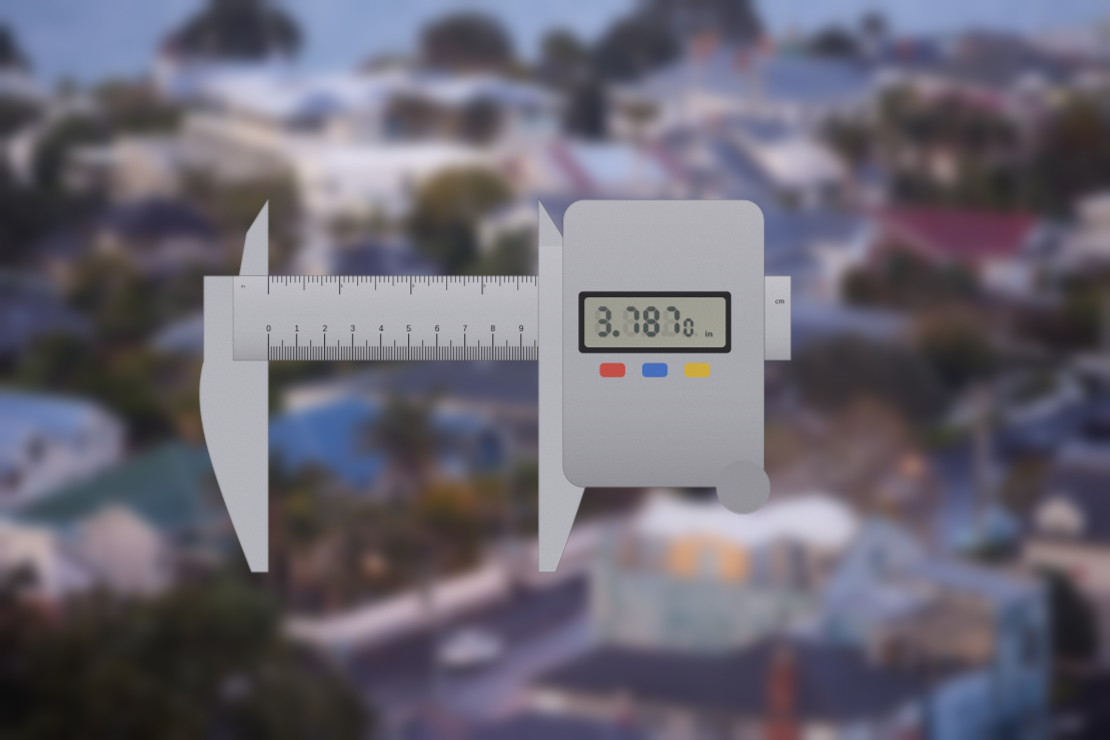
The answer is 3.7870 in
